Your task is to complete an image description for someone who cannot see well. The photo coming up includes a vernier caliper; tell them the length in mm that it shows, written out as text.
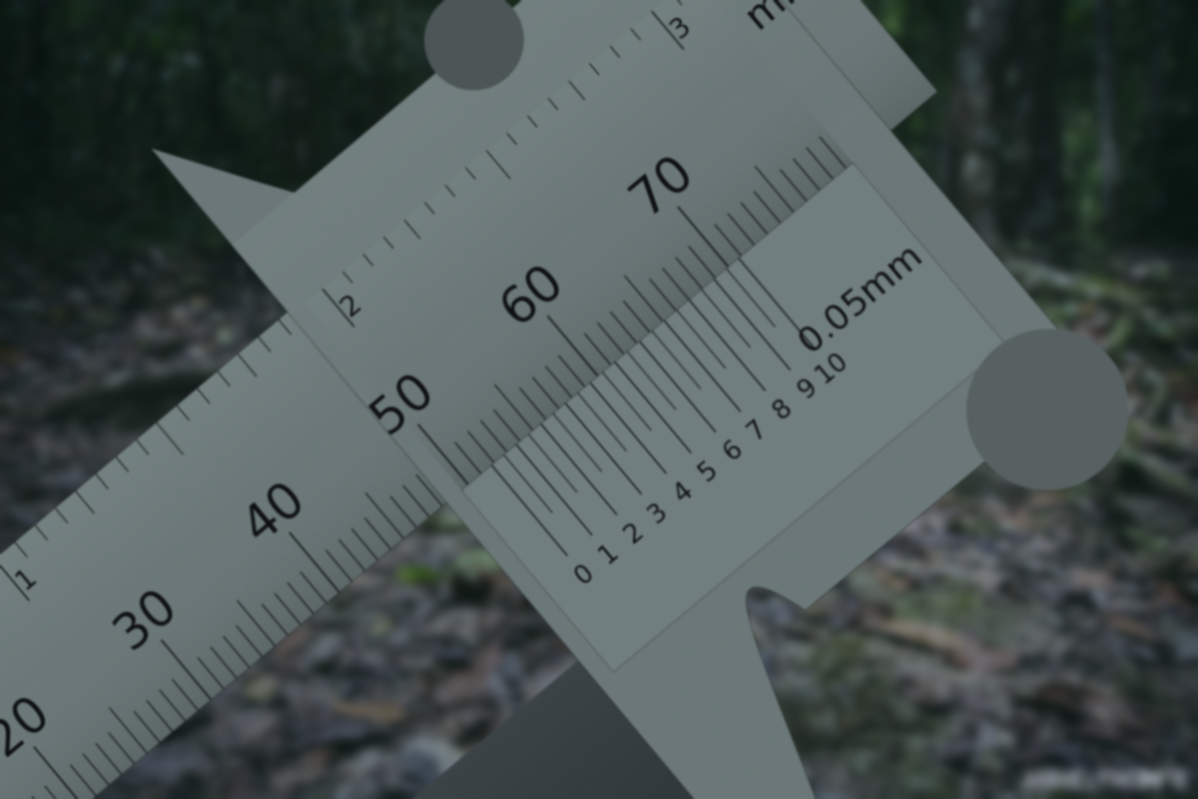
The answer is 51.8 mm
